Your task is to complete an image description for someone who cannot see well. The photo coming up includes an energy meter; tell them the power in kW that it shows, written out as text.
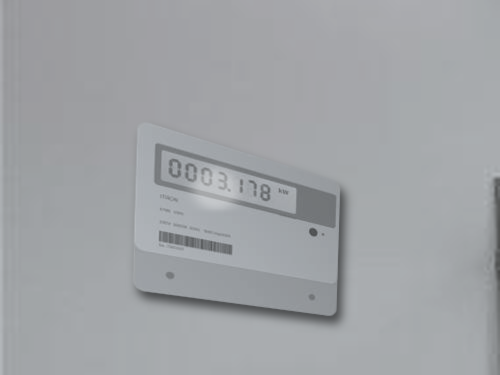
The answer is 3.178 kW
